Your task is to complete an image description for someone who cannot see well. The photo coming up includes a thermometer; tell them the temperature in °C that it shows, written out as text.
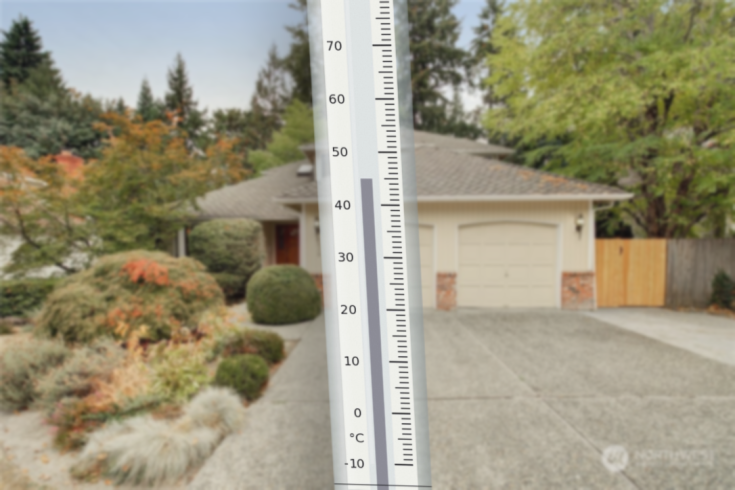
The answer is 45 °C
